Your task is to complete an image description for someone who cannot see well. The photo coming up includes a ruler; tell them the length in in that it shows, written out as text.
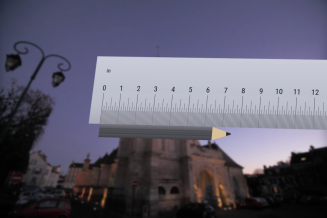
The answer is 7.5 in
